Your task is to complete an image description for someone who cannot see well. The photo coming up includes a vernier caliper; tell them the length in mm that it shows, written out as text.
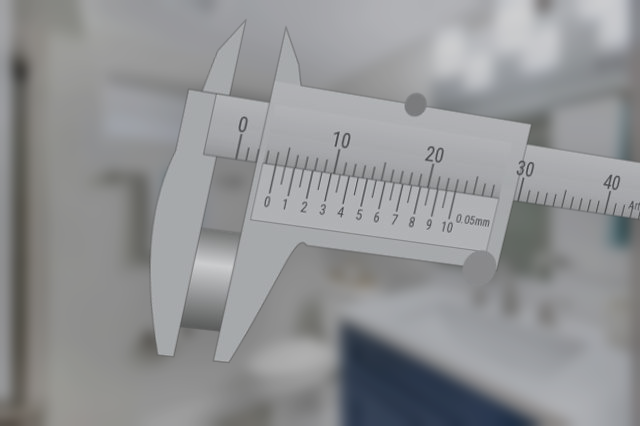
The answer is 4.0 mm
